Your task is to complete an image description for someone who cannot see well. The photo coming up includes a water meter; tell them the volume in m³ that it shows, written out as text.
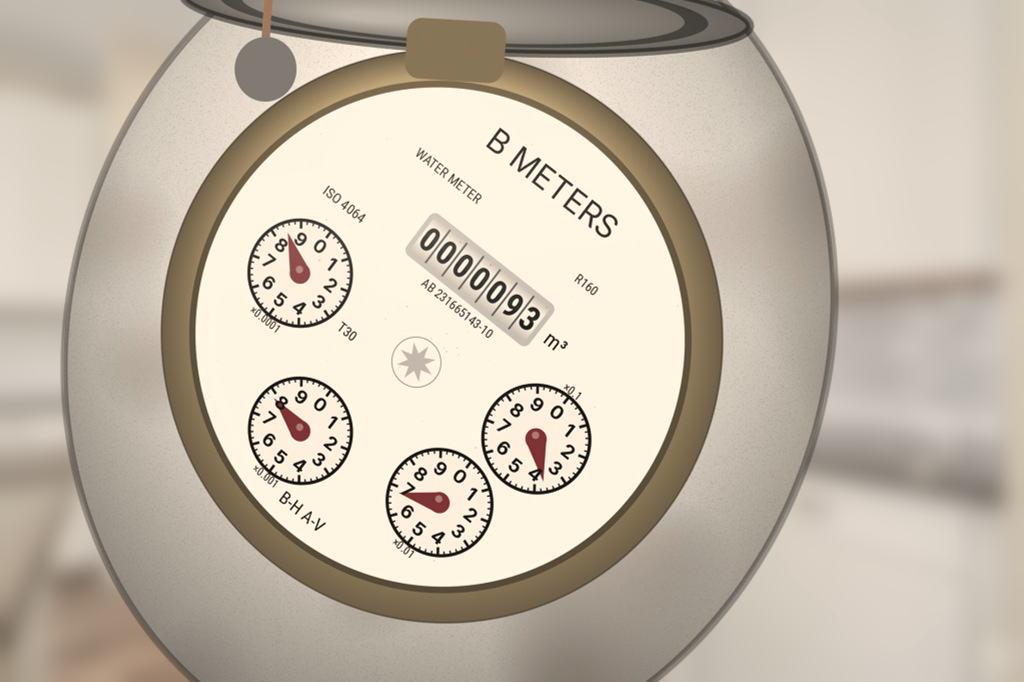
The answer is 93.3678 m³
